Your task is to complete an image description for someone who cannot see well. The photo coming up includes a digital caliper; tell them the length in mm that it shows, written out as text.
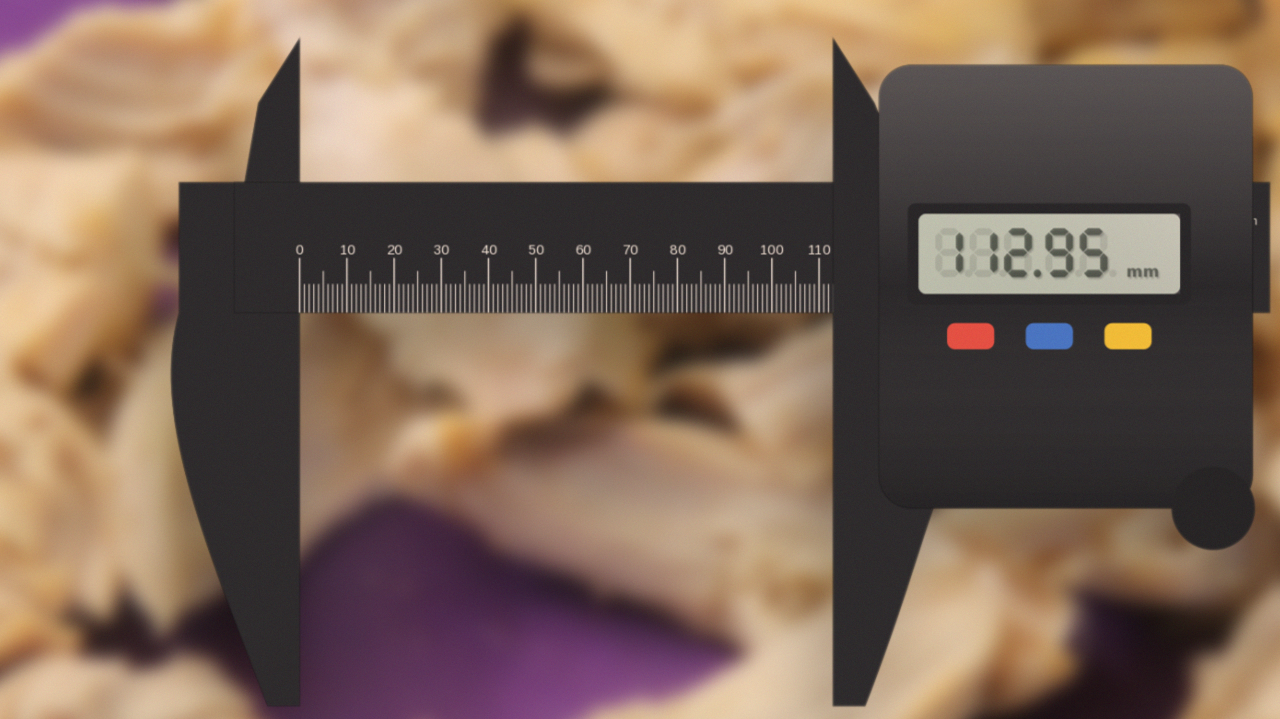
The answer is 112.95 mm
